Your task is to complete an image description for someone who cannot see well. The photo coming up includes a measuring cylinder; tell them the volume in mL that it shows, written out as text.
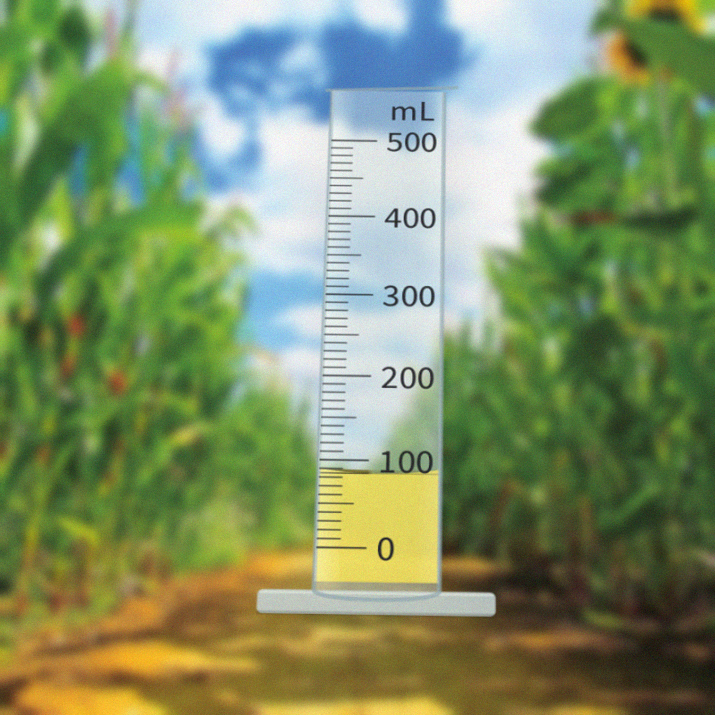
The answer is 85 mL
